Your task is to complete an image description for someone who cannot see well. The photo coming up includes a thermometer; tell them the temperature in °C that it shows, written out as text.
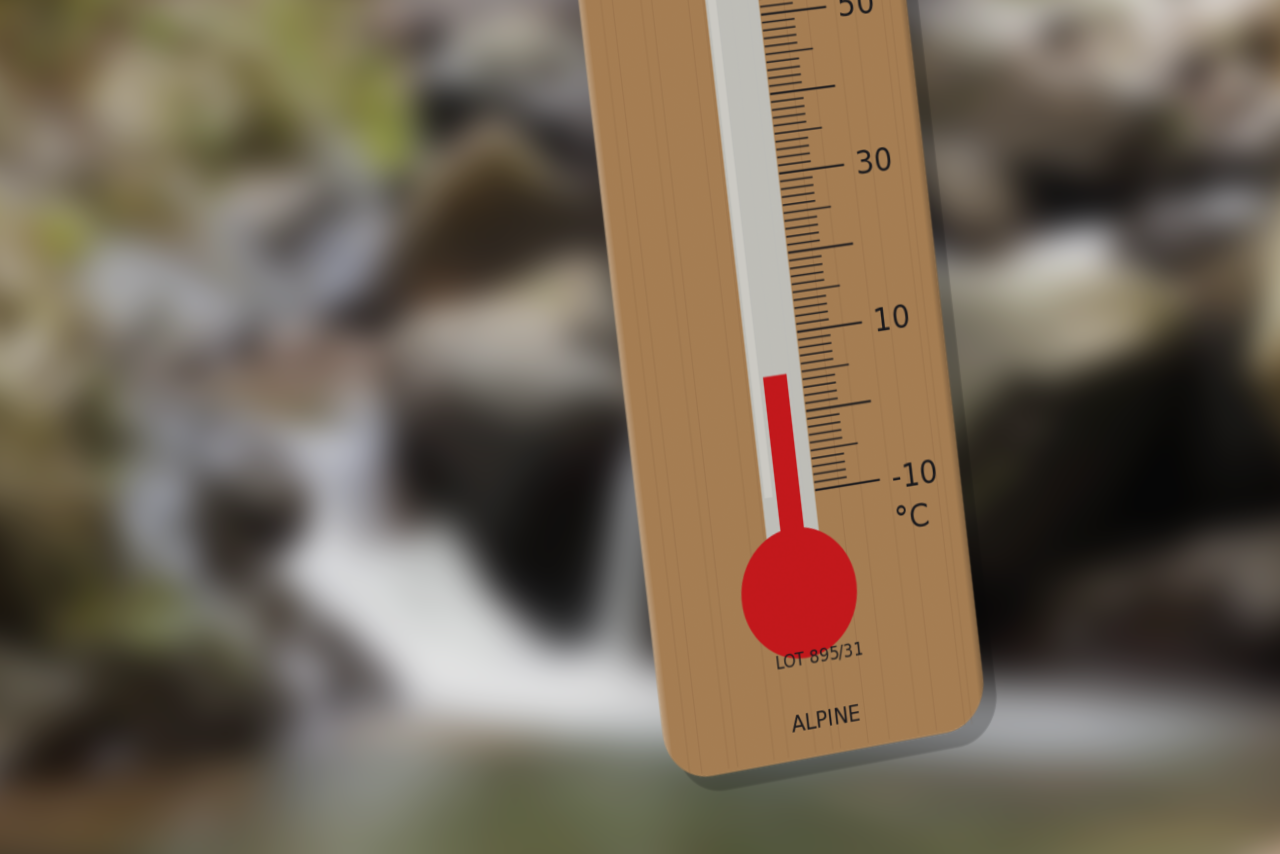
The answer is 5 °C
